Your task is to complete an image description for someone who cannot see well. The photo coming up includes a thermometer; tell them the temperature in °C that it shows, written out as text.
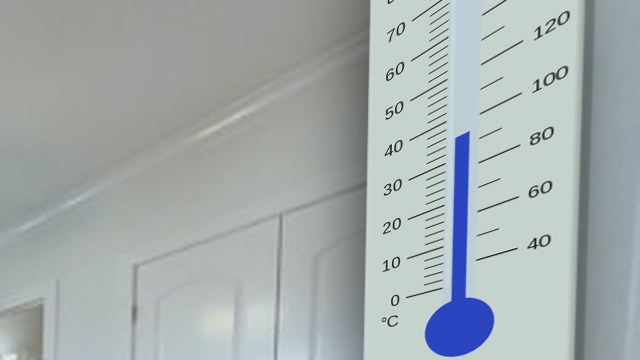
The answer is 35 °C
